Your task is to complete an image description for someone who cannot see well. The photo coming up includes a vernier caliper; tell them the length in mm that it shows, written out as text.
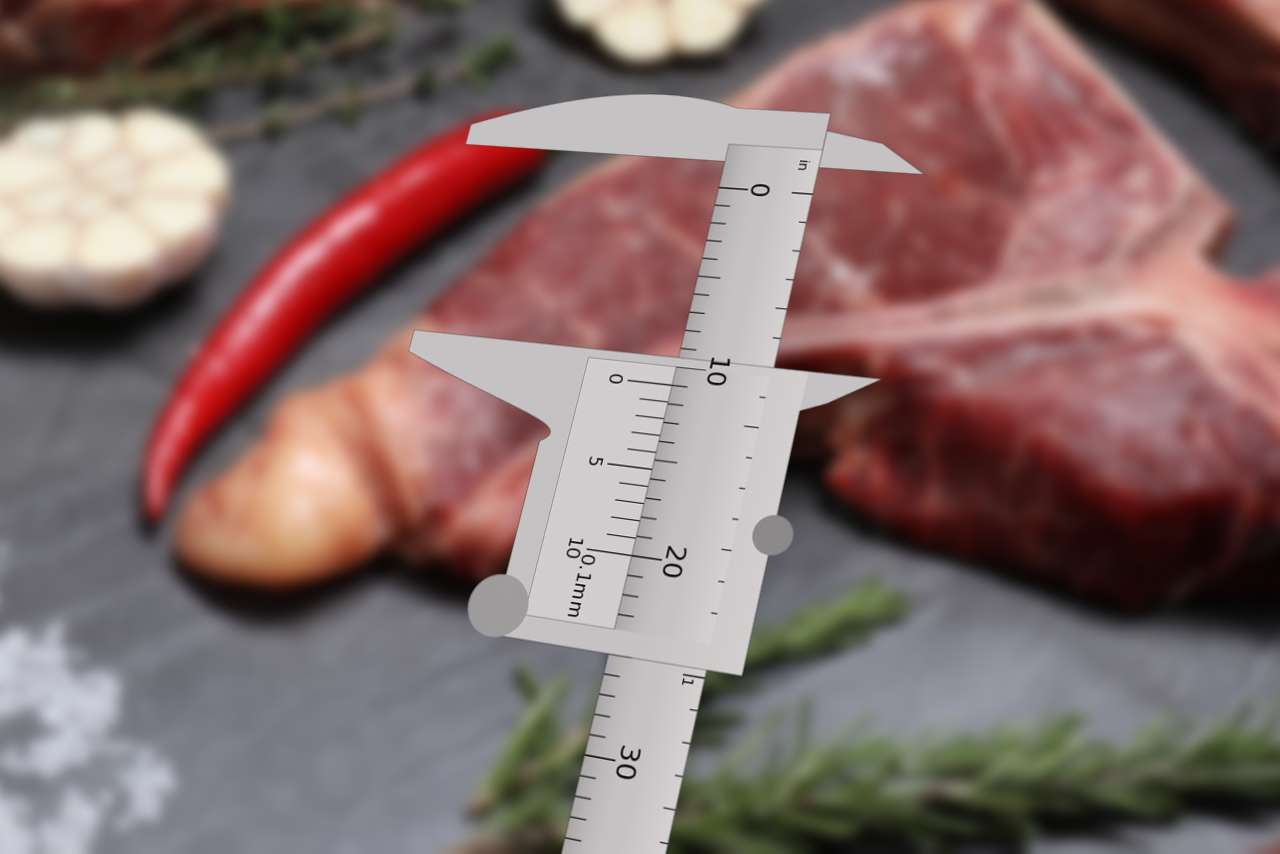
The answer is 11.0 mm
